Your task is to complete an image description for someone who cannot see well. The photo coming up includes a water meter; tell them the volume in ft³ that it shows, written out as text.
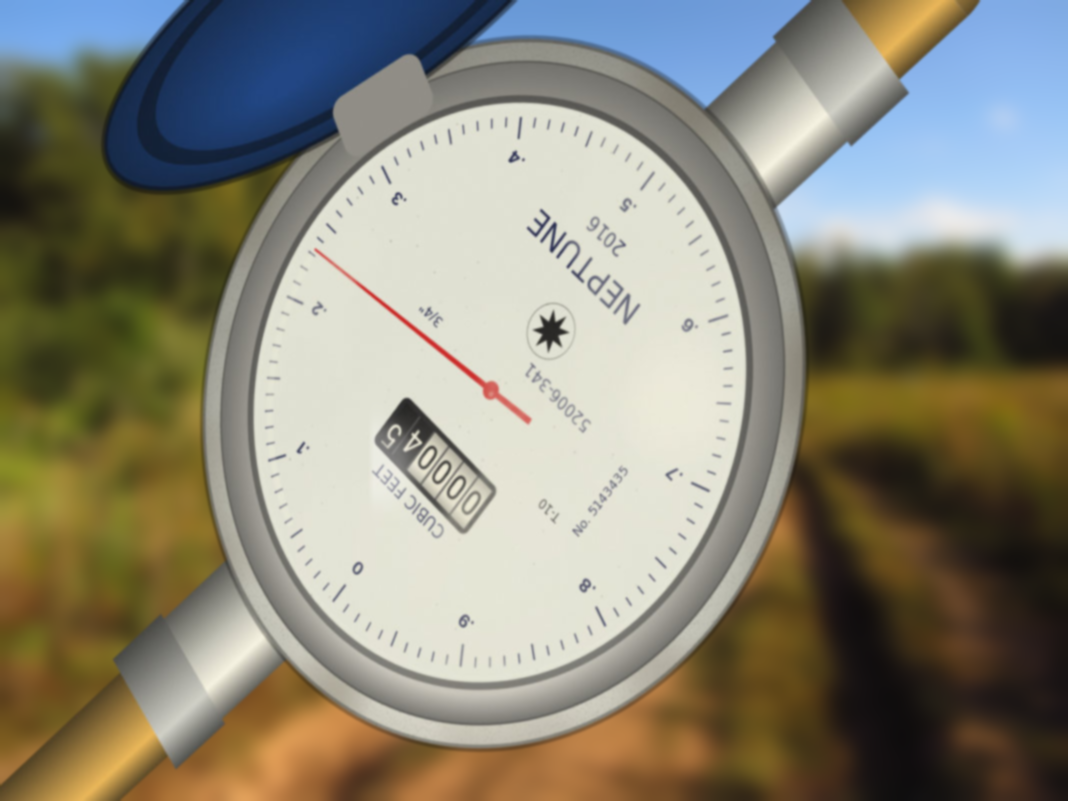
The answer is 45.23 ft³
